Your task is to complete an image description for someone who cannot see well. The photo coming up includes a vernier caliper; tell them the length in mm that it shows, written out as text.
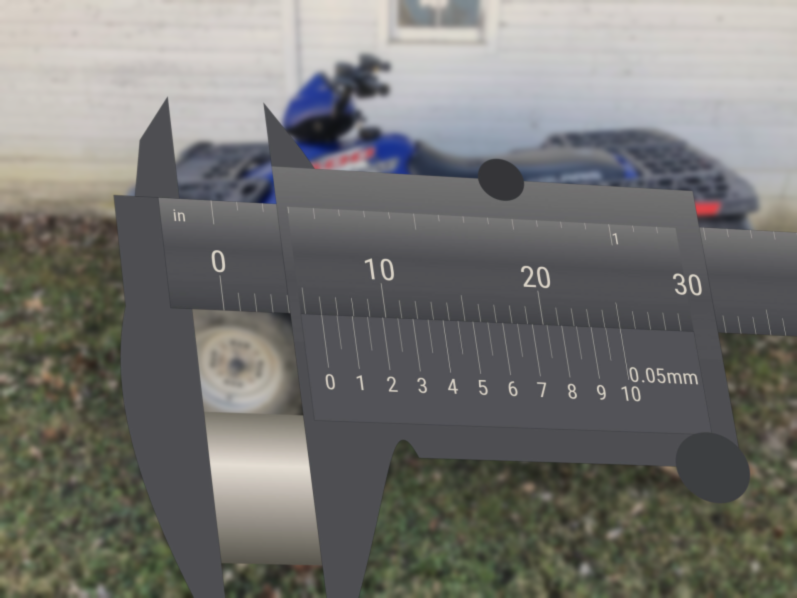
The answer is 6.0 mm
